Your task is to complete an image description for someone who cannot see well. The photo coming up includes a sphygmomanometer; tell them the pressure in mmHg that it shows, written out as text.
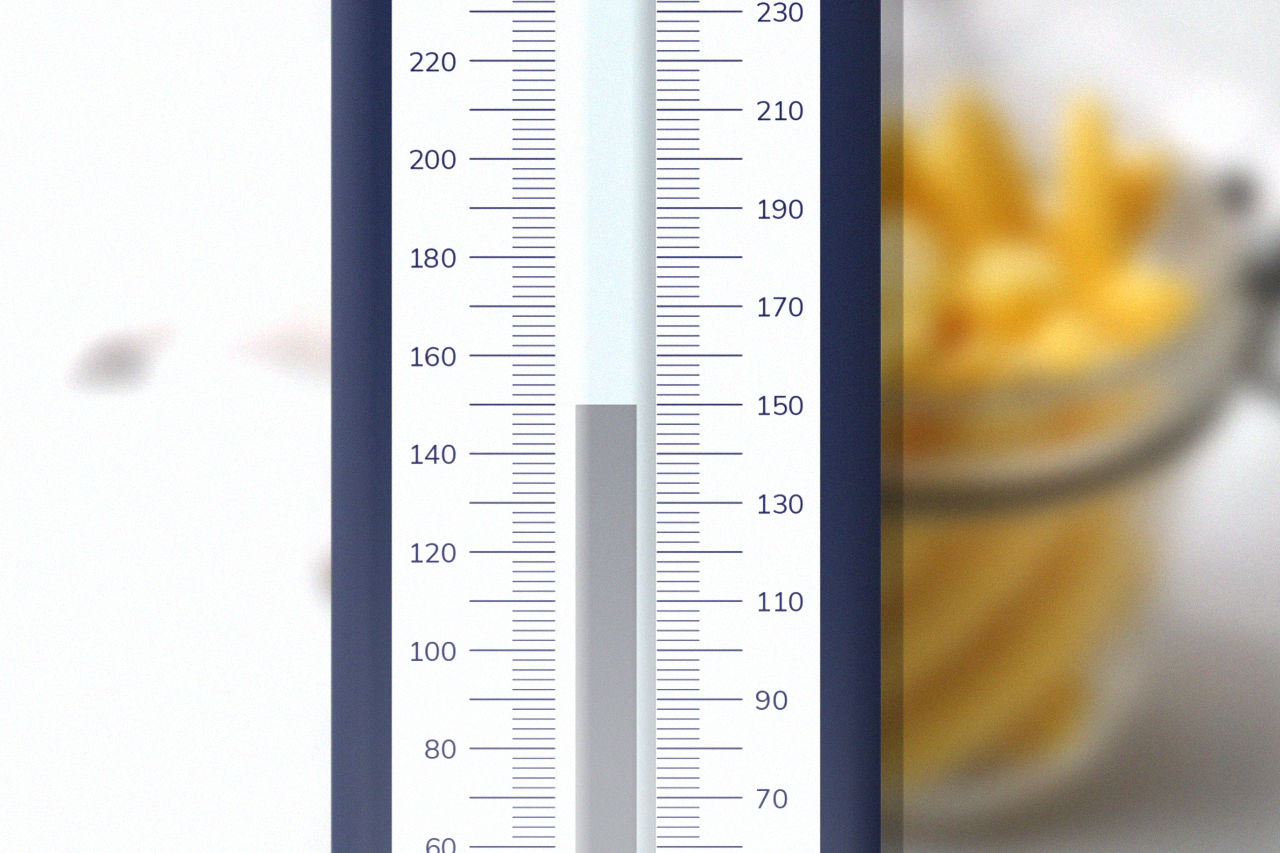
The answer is 150 mmHg
